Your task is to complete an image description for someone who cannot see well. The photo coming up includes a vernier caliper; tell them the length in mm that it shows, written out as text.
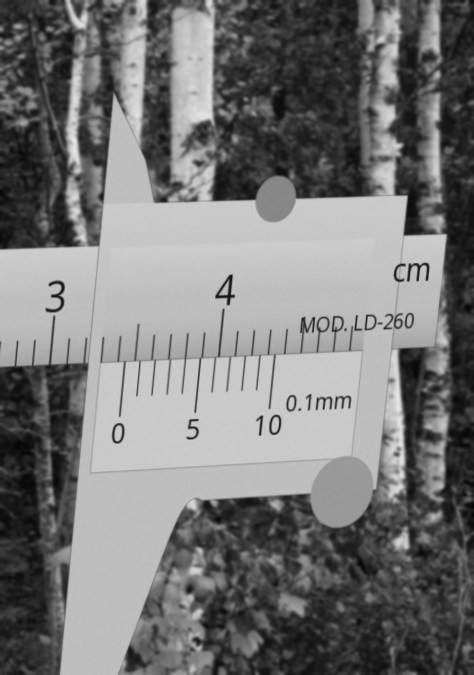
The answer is 34.4 mm
